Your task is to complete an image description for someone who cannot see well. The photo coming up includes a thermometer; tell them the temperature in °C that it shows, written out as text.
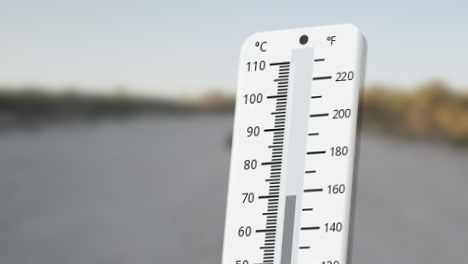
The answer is 70 °C
